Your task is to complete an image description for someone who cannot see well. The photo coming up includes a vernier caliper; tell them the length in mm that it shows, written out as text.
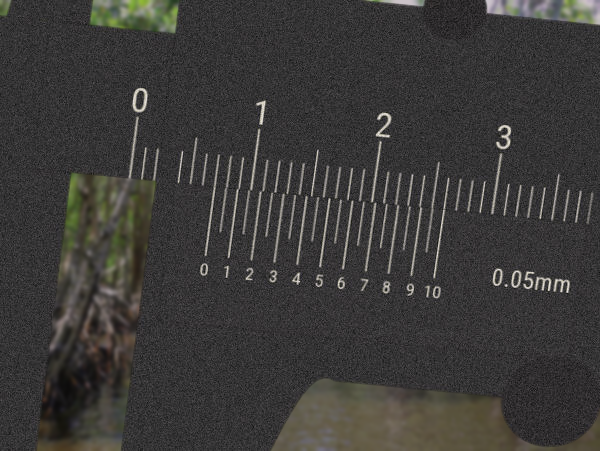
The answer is 7.0 mm
